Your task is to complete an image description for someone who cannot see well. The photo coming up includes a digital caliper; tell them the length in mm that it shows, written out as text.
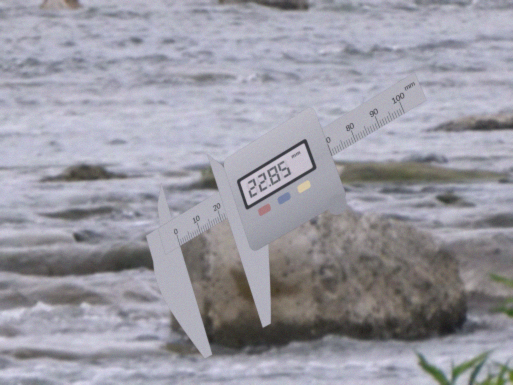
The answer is 22.85 mm
